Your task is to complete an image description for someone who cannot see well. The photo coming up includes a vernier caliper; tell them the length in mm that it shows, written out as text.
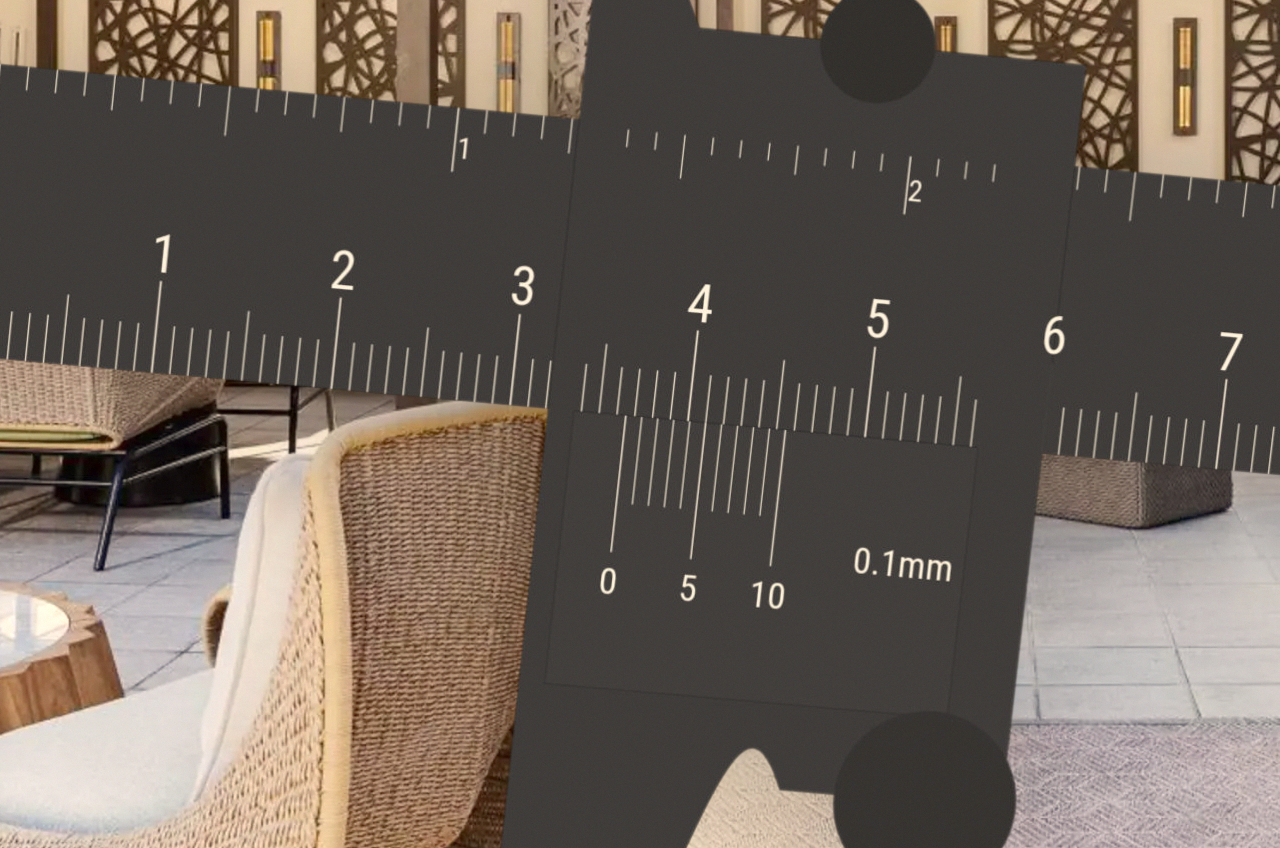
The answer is 36.5 mm
